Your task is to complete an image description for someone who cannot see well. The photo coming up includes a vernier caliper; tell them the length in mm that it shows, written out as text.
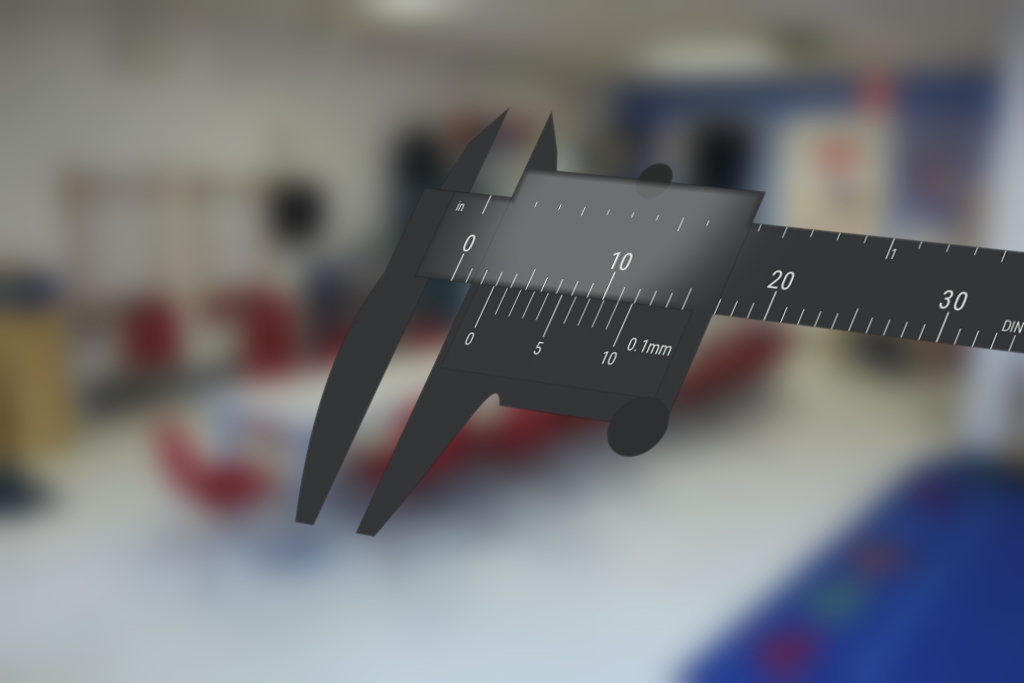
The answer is 2.9 mm
